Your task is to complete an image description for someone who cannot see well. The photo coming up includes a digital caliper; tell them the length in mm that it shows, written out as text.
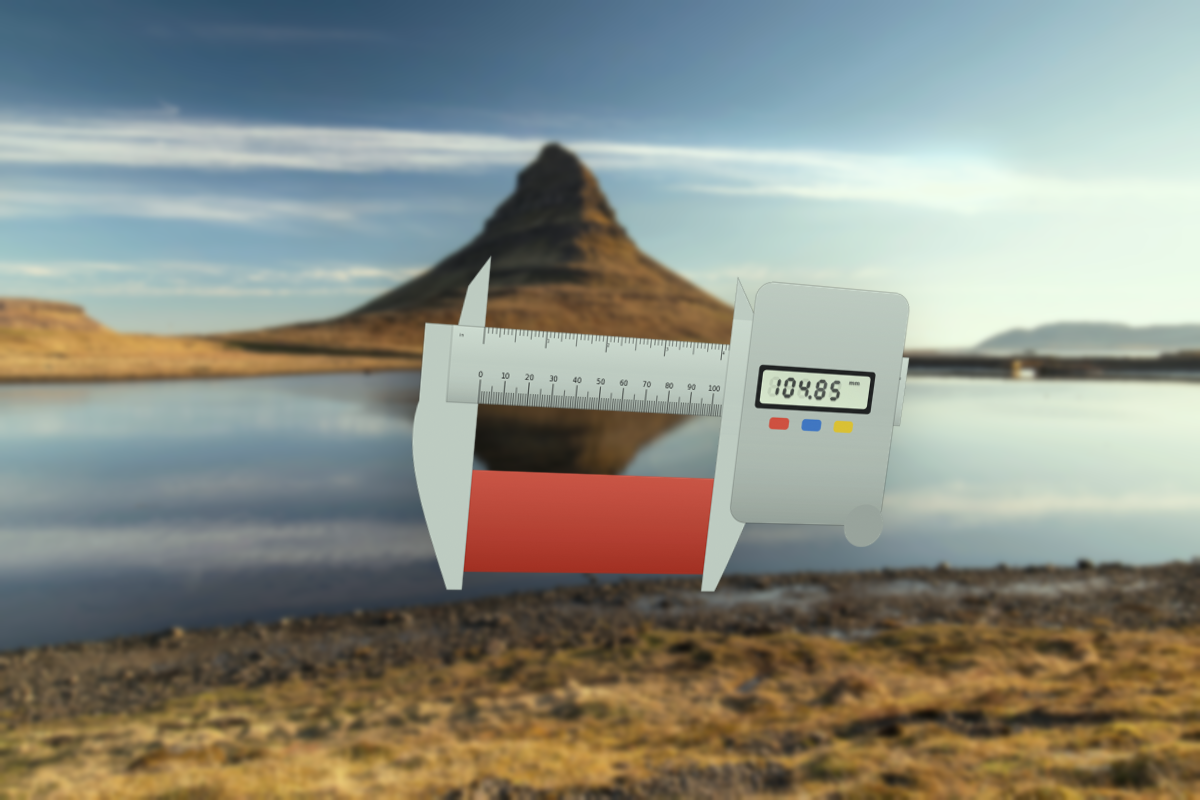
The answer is 104.85 mm
